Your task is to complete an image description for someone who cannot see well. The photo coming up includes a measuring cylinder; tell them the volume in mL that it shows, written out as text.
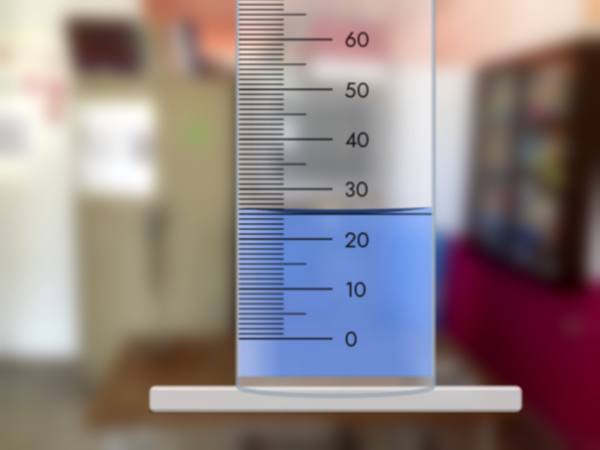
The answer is 25 mL
